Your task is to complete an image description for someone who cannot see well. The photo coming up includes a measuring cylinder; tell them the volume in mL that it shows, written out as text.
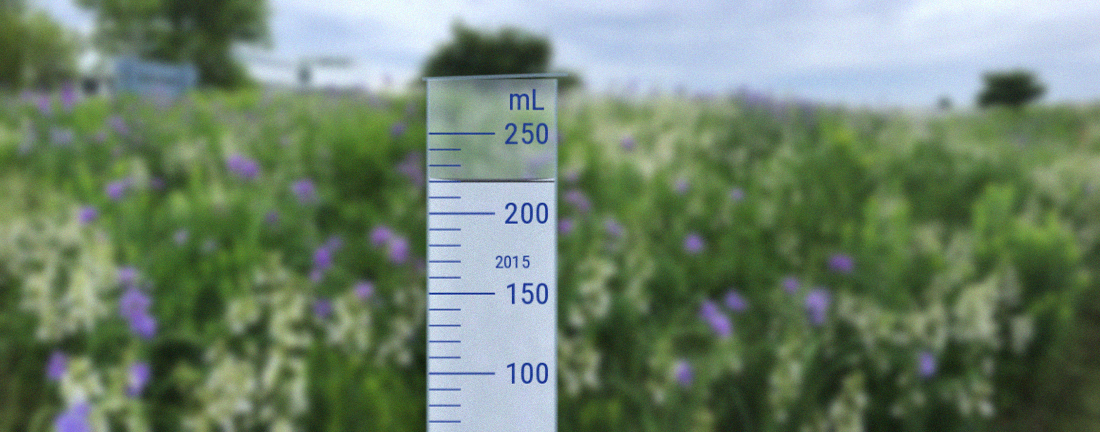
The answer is 220 mL
